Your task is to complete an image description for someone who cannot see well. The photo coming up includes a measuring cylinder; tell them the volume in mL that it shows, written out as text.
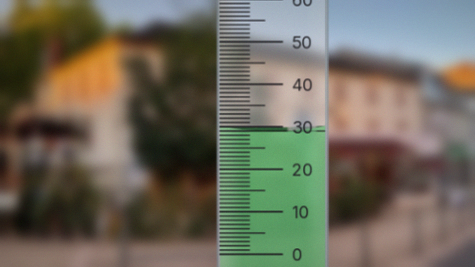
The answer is 29 mL
